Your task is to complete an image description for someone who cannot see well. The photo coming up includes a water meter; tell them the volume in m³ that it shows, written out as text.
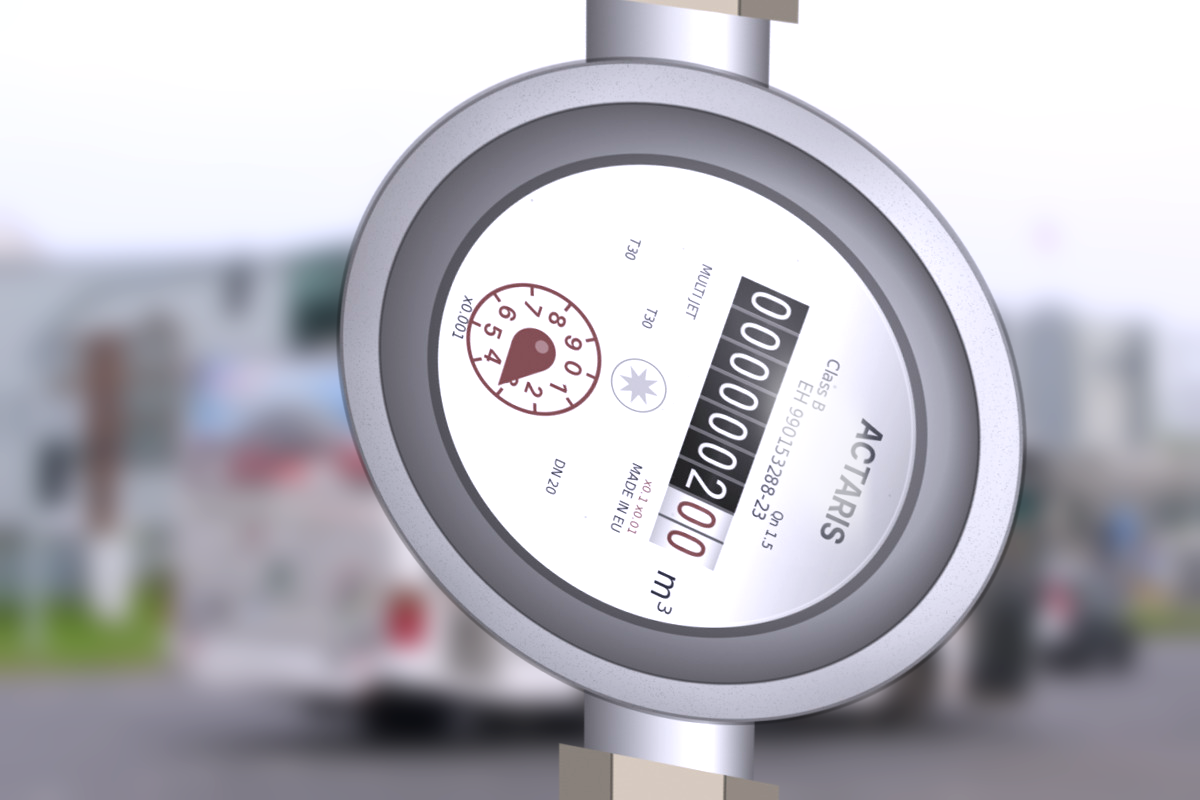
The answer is 2.003 m³
